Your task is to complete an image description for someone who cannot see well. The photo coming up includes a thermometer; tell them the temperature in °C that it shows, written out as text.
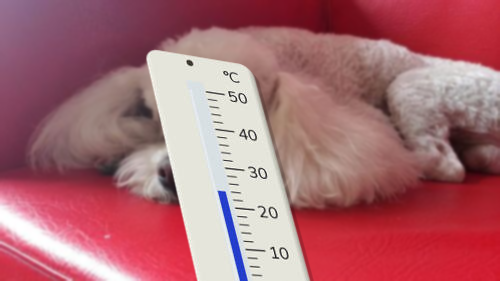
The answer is 24 °C
